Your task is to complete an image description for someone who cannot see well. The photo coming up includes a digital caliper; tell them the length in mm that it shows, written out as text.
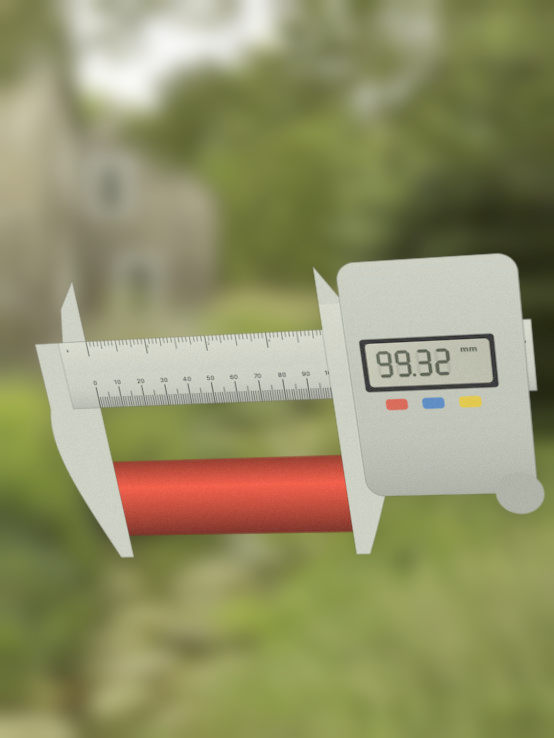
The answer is 99.32 mm
